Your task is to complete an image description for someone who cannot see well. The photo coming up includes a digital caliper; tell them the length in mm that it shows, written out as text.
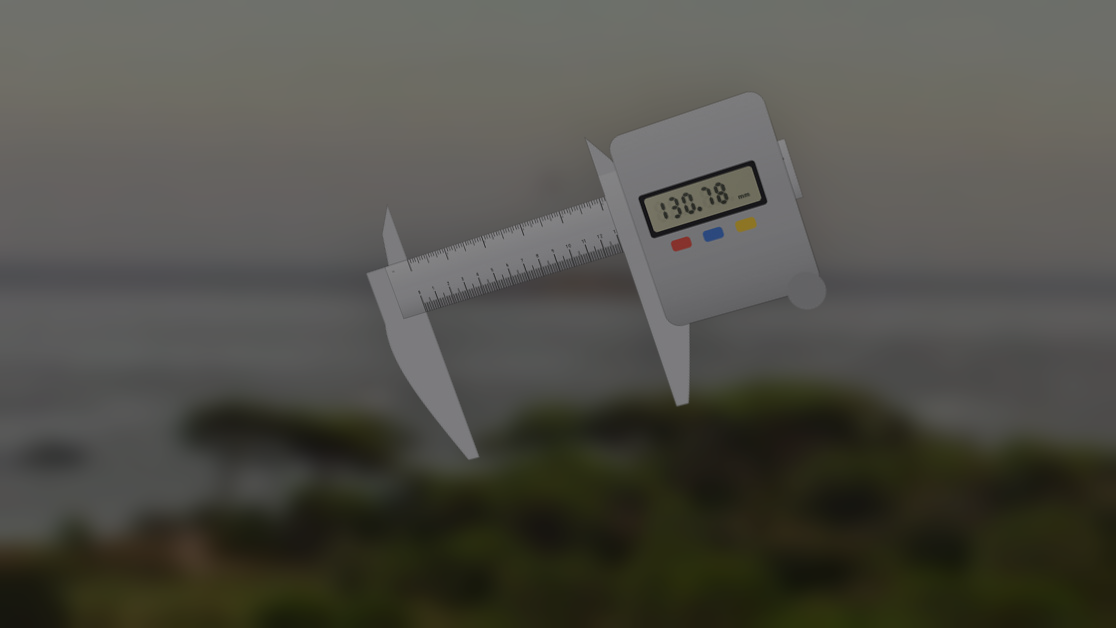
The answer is 130.78 mm
